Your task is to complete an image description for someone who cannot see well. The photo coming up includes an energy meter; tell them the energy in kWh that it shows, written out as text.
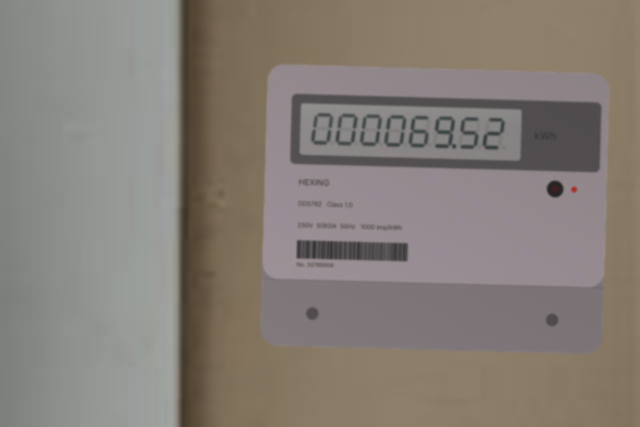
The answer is 69.52 kWh
